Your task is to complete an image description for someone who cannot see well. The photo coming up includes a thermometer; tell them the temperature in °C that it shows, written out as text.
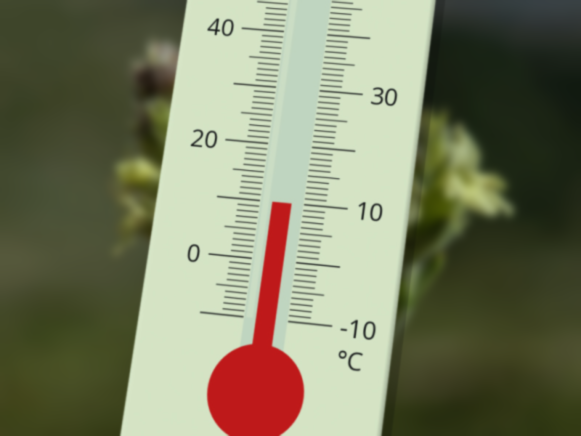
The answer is 10 °C
